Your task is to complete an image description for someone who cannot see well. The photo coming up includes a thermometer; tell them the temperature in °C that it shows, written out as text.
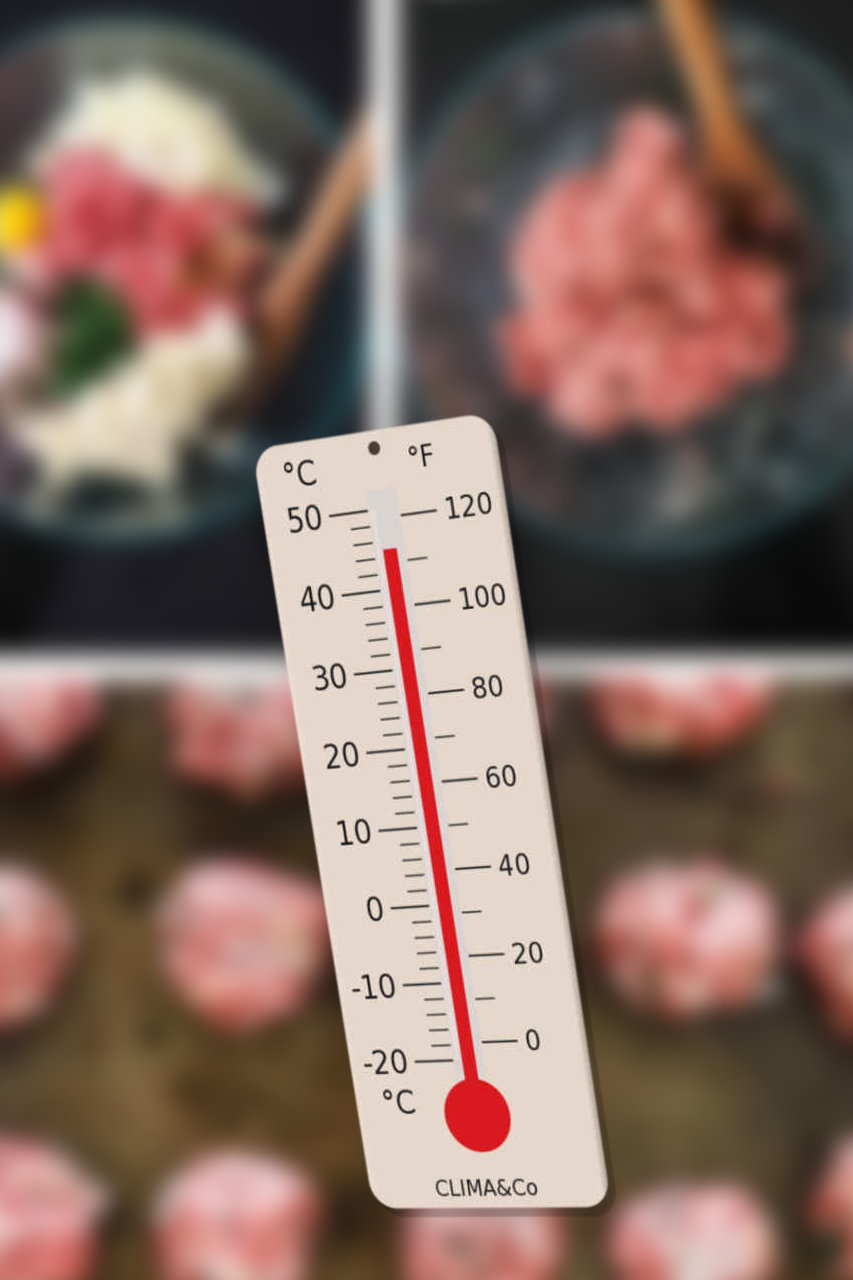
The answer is 45 °C
